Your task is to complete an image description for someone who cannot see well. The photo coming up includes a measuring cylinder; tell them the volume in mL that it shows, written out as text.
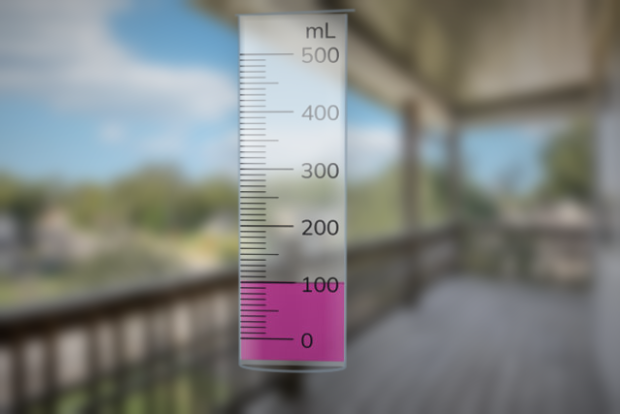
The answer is 100 mL
